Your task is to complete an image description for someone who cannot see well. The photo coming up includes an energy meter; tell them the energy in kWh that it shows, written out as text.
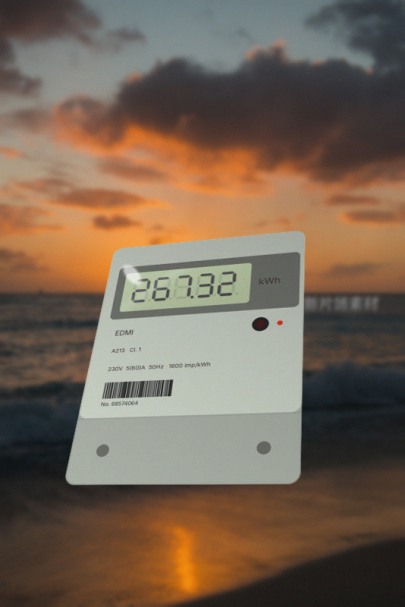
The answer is 267.32 kWh
